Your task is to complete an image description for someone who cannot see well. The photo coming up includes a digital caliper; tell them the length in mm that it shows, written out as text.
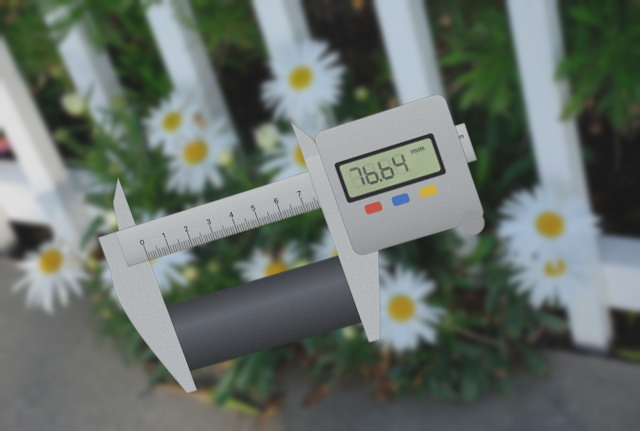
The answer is 76.64 mm
